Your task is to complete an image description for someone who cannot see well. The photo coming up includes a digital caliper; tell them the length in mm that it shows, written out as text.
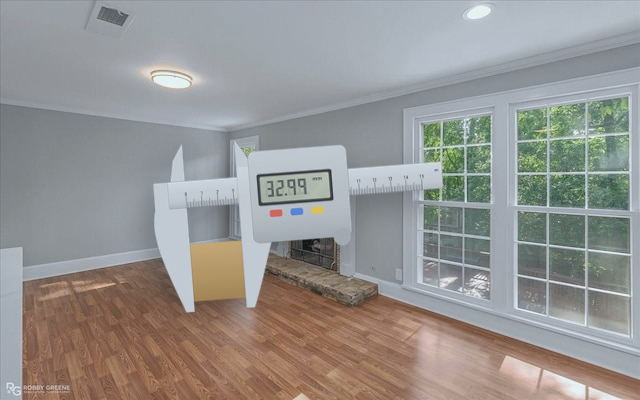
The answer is 32.99 mm
